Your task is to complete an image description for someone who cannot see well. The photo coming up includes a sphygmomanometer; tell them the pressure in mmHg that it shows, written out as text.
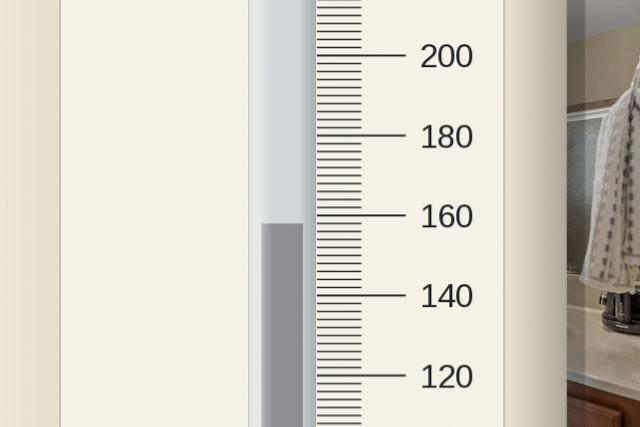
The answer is 158 mmHg
